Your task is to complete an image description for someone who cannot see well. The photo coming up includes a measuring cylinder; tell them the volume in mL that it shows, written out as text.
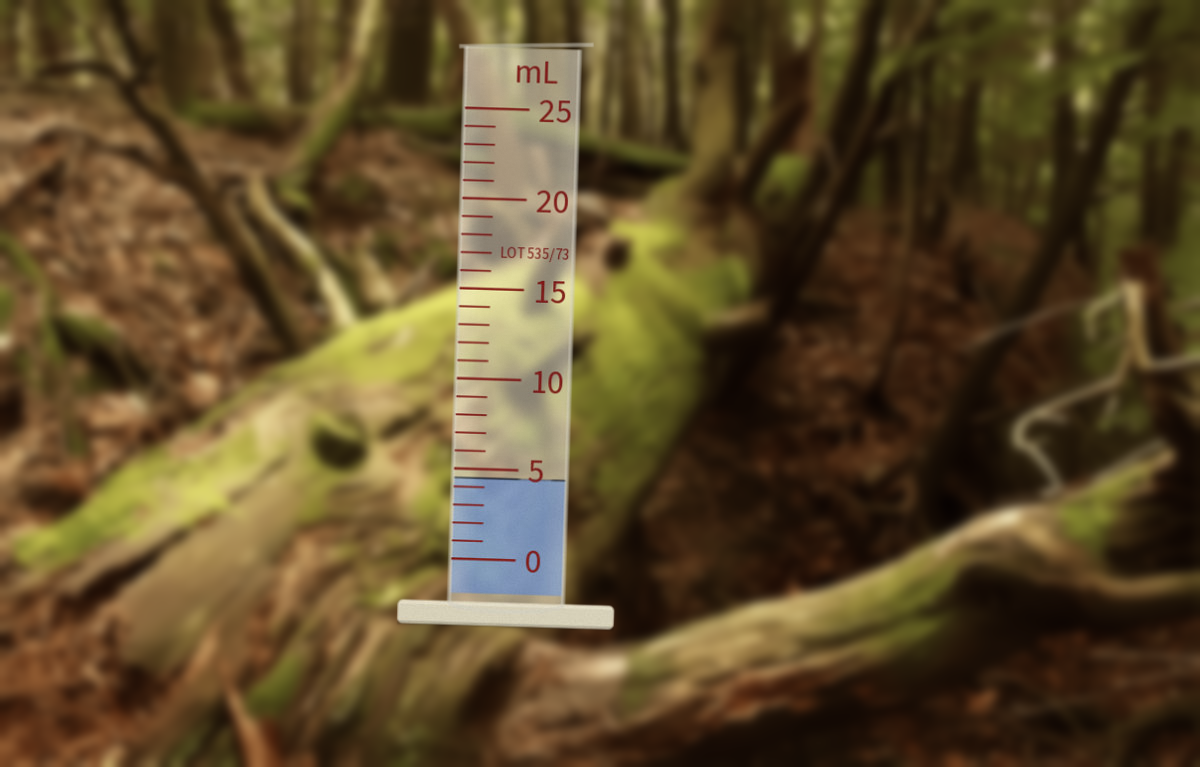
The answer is 4.5 mL
